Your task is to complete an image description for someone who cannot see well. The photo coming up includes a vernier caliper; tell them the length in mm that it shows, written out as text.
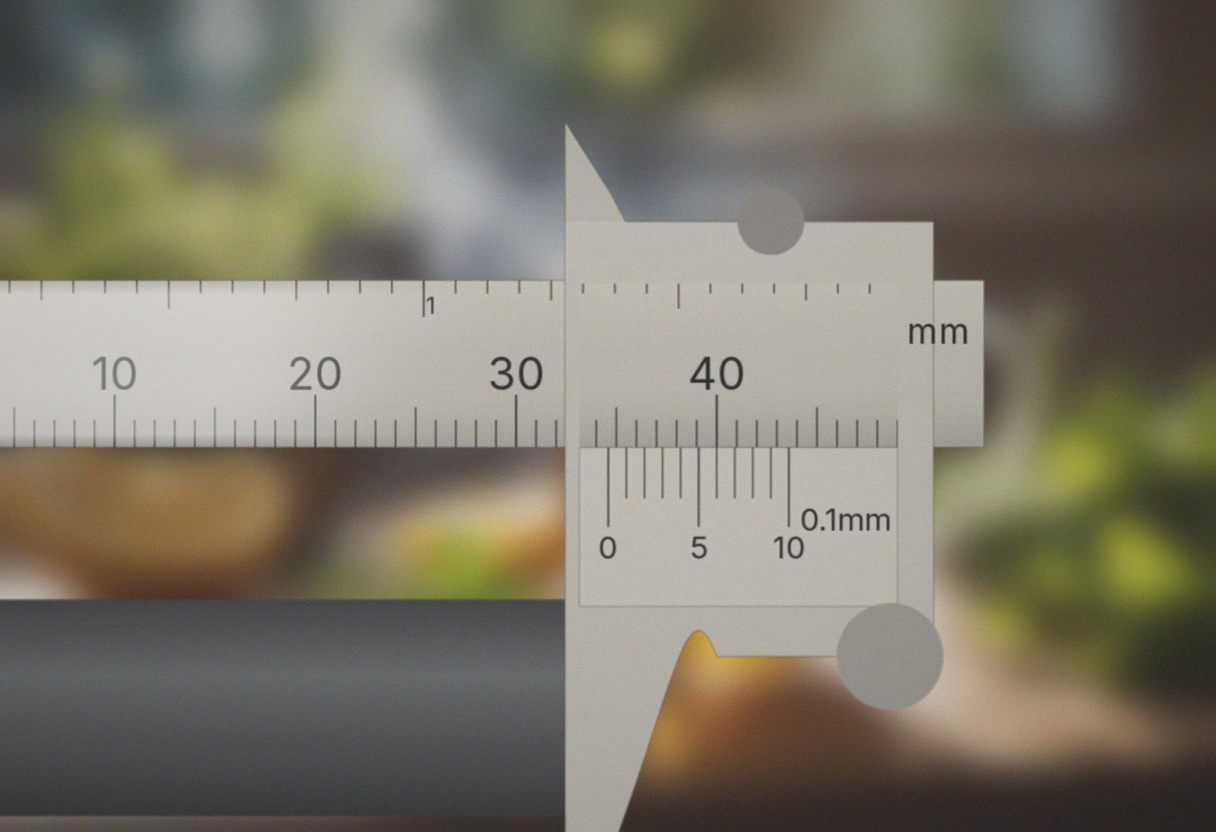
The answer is 34.6 mm
